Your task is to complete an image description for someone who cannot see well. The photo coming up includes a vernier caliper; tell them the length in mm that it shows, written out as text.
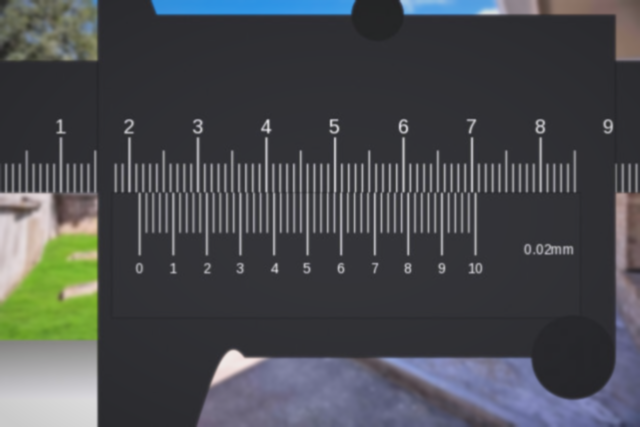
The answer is 21.5 mm
